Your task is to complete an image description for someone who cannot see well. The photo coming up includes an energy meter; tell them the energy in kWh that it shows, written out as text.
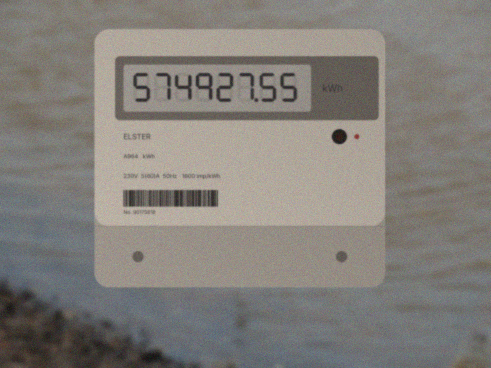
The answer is 574927.55 kWh
